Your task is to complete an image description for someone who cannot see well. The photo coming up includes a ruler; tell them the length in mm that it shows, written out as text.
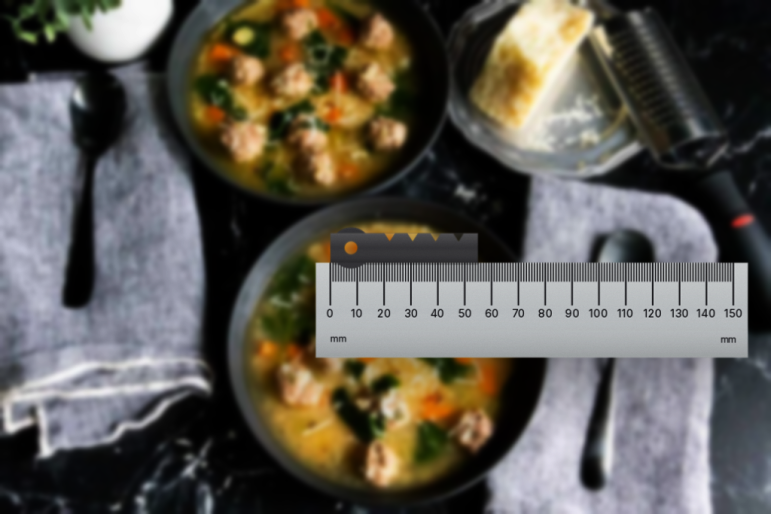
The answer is 55 mm
